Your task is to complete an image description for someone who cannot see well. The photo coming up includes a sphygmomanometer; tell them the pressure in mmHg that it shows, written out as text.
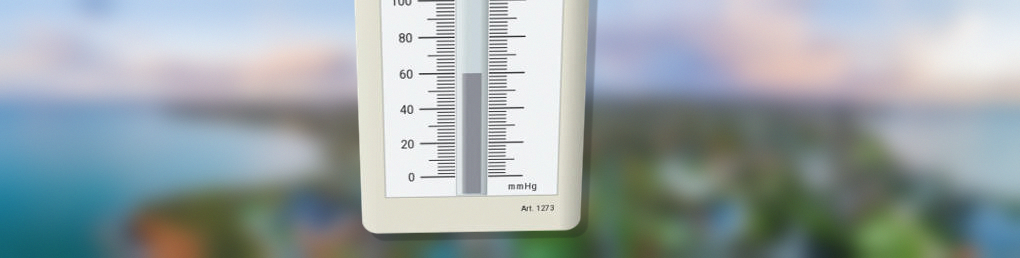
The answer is 60 mmHg
